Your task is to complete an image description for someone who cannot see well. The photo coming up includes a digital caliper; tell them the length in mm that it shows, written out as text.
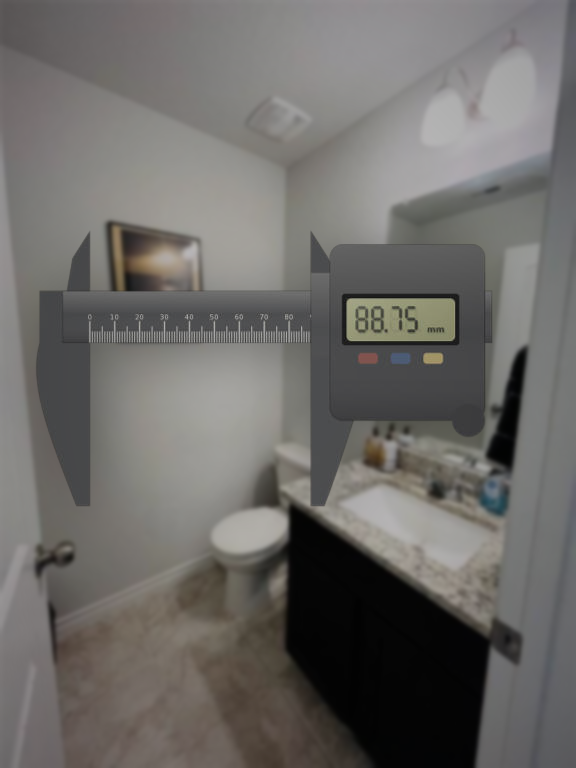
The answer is 88.75 mm
